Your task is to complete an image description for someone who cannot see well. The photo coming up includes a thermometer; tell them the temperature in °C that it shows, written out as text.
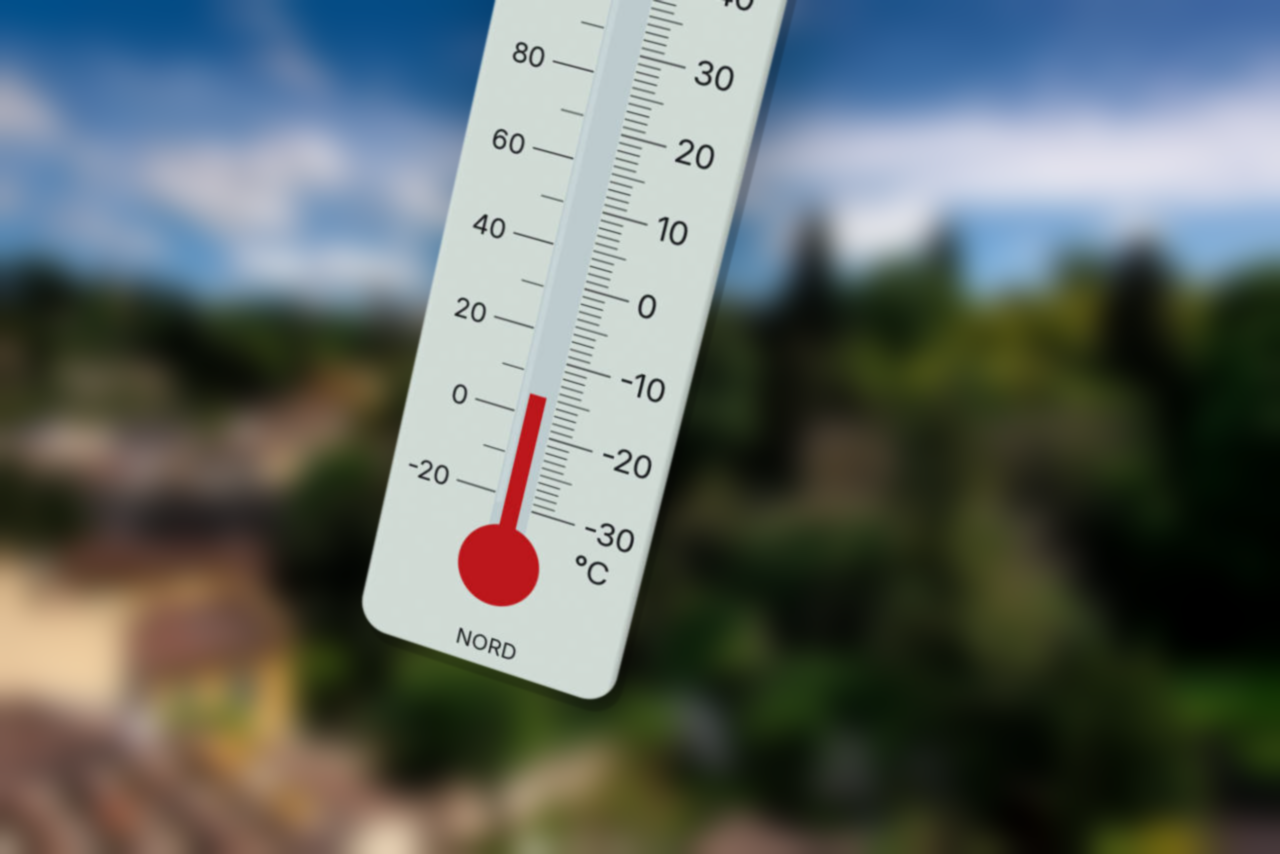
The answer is -15 °C
